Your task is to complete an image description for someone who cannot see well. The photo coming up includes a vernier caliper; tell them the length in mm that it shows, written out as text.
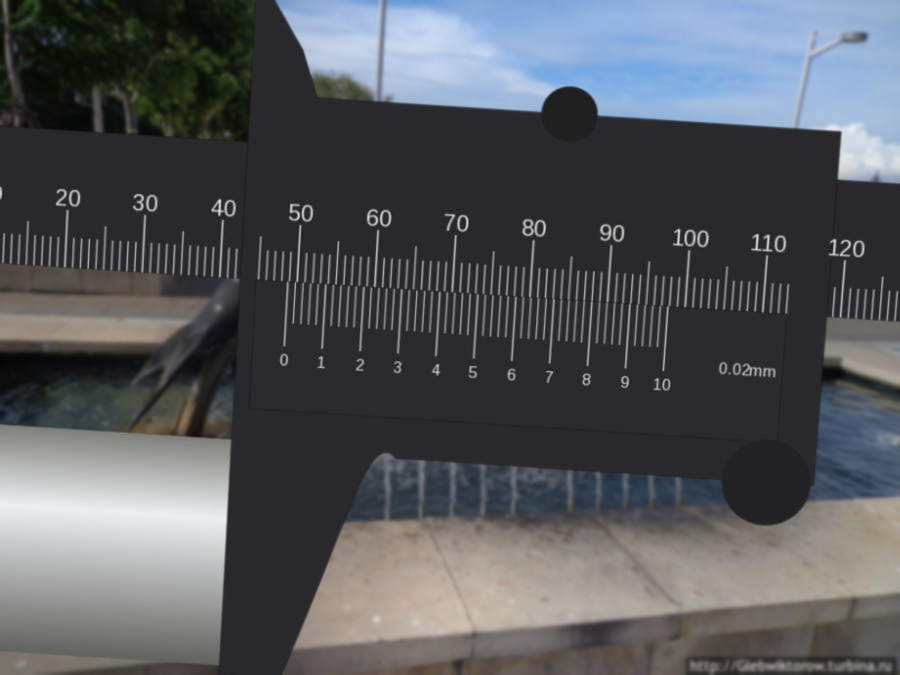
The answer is 48.8 mm
